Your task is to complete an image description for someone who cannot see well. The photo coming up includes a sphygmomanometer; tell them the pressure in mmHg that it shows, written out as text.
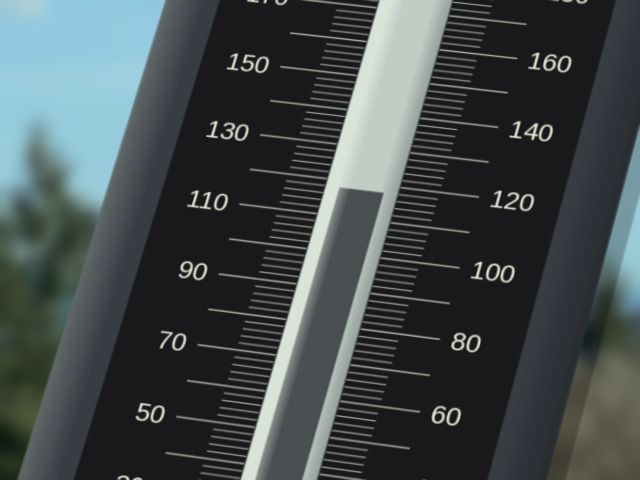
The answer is 118 mmHg
